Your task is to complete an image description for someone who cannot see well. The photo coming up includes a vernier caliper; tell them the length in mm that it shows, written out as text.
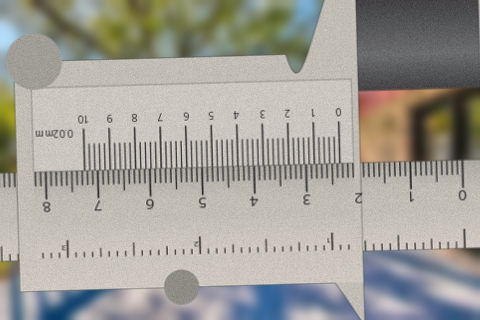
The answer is 23.5 mm
